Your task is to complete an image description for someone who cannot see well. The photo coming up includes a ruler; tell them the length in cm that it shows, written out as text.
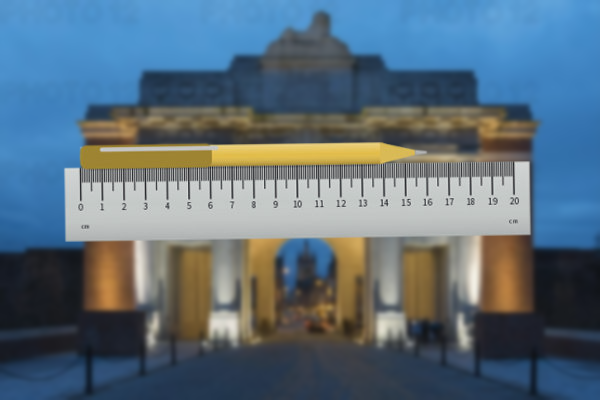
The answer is 16 cm
